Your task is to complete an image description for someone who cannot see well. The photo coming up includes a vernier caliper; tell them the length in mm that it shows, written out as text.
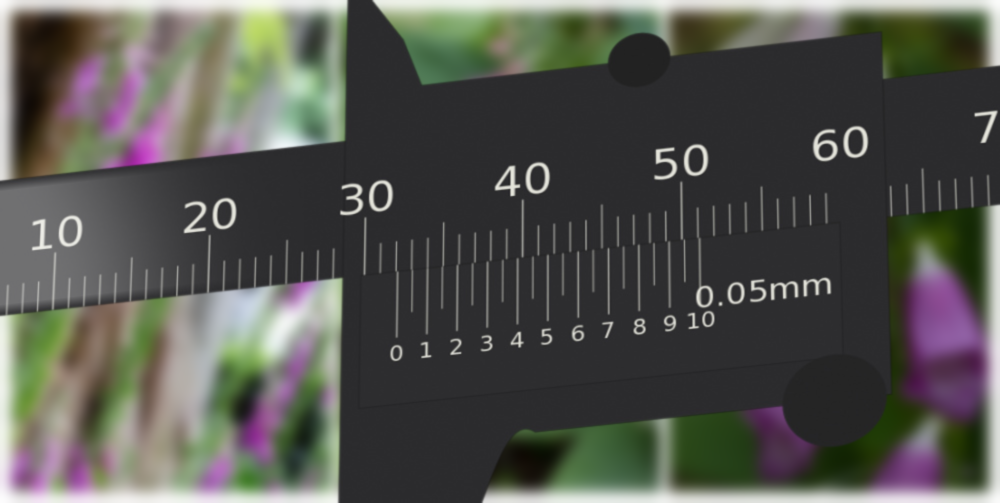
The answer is 32.1 mm
